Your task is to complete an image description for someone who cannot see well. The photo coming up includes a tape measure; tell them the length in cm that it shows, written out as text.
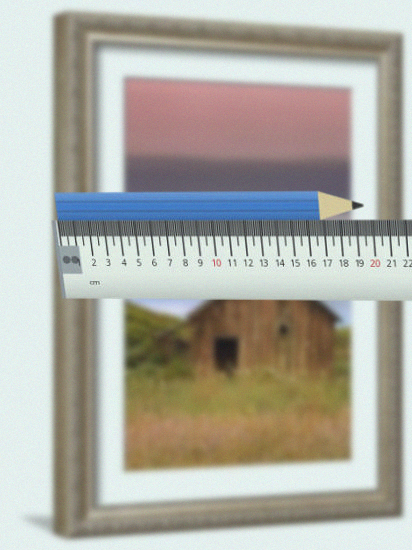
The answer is 19.5 cm
